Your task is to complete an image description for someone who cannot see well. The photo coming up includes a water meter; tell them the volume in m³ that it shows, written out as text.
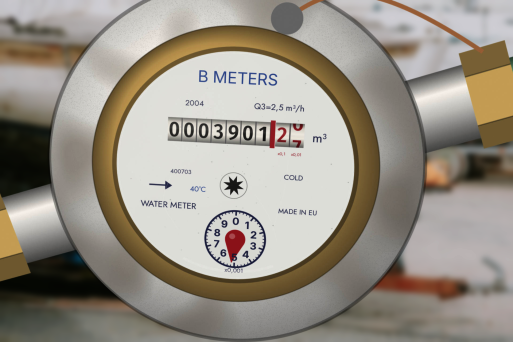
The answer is 3901.265 m³
